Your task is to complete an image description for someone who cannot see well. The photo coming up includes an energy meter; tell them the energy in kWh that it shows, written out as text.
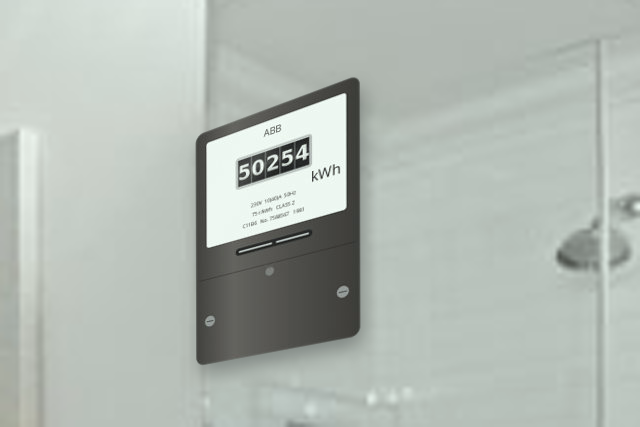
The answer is 50254 kWh
